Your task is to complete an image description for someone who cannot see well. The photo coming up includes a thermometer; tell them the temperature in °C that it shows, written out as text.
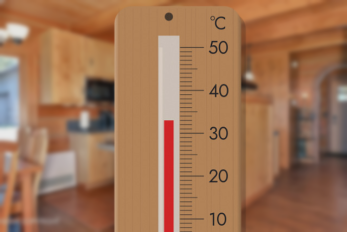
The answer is 33 °C
